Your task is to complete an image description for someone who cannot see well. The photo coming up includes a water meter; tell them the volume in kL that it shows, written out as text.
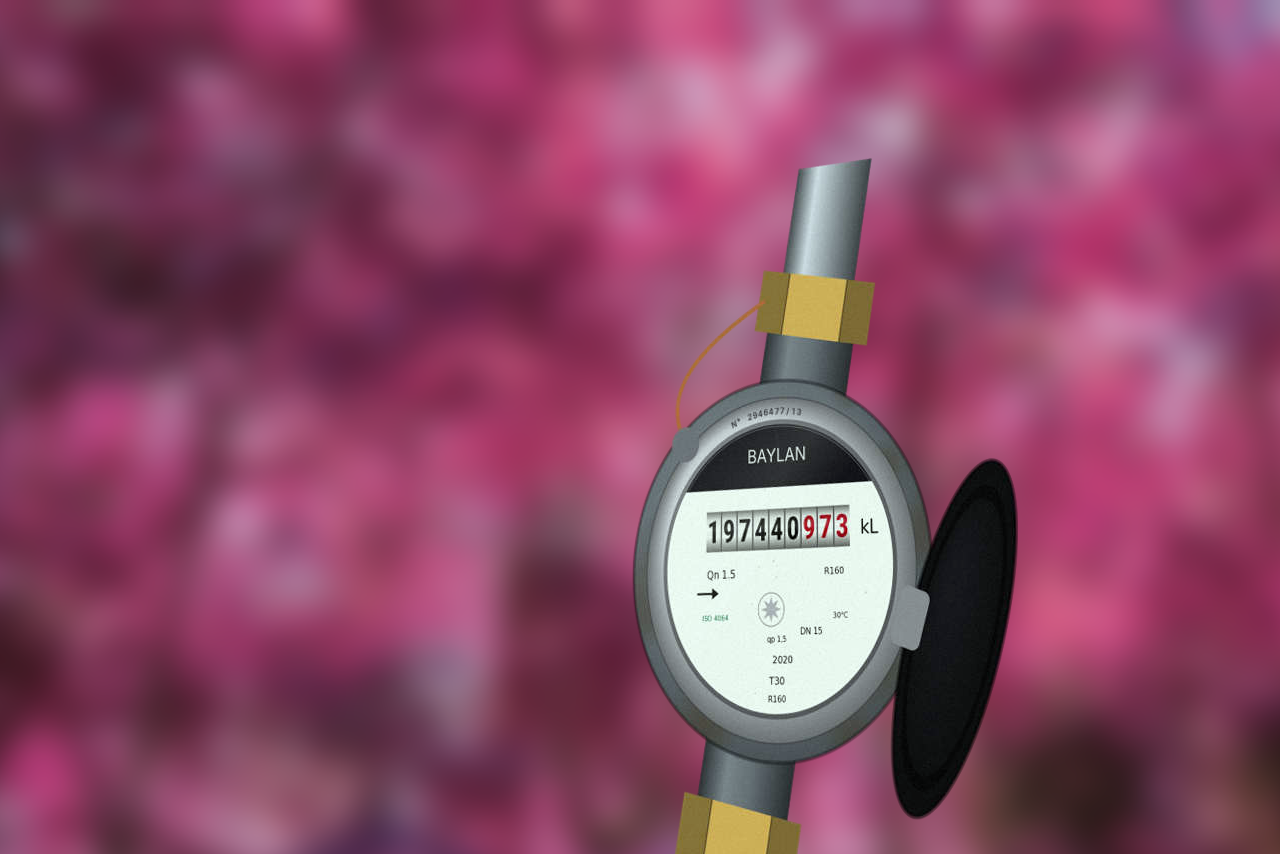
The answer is 197440.973 kL
